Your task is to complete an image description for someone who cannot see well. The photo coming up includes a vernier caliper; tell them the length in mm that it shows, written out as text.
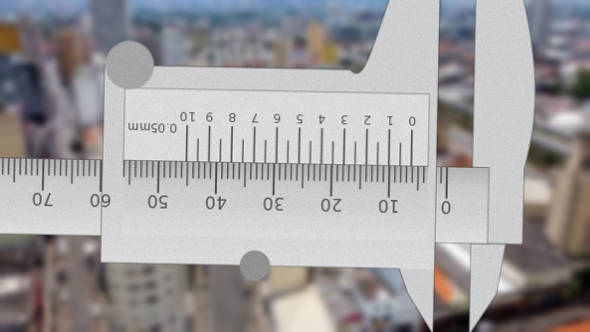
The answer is 6.2 mm
